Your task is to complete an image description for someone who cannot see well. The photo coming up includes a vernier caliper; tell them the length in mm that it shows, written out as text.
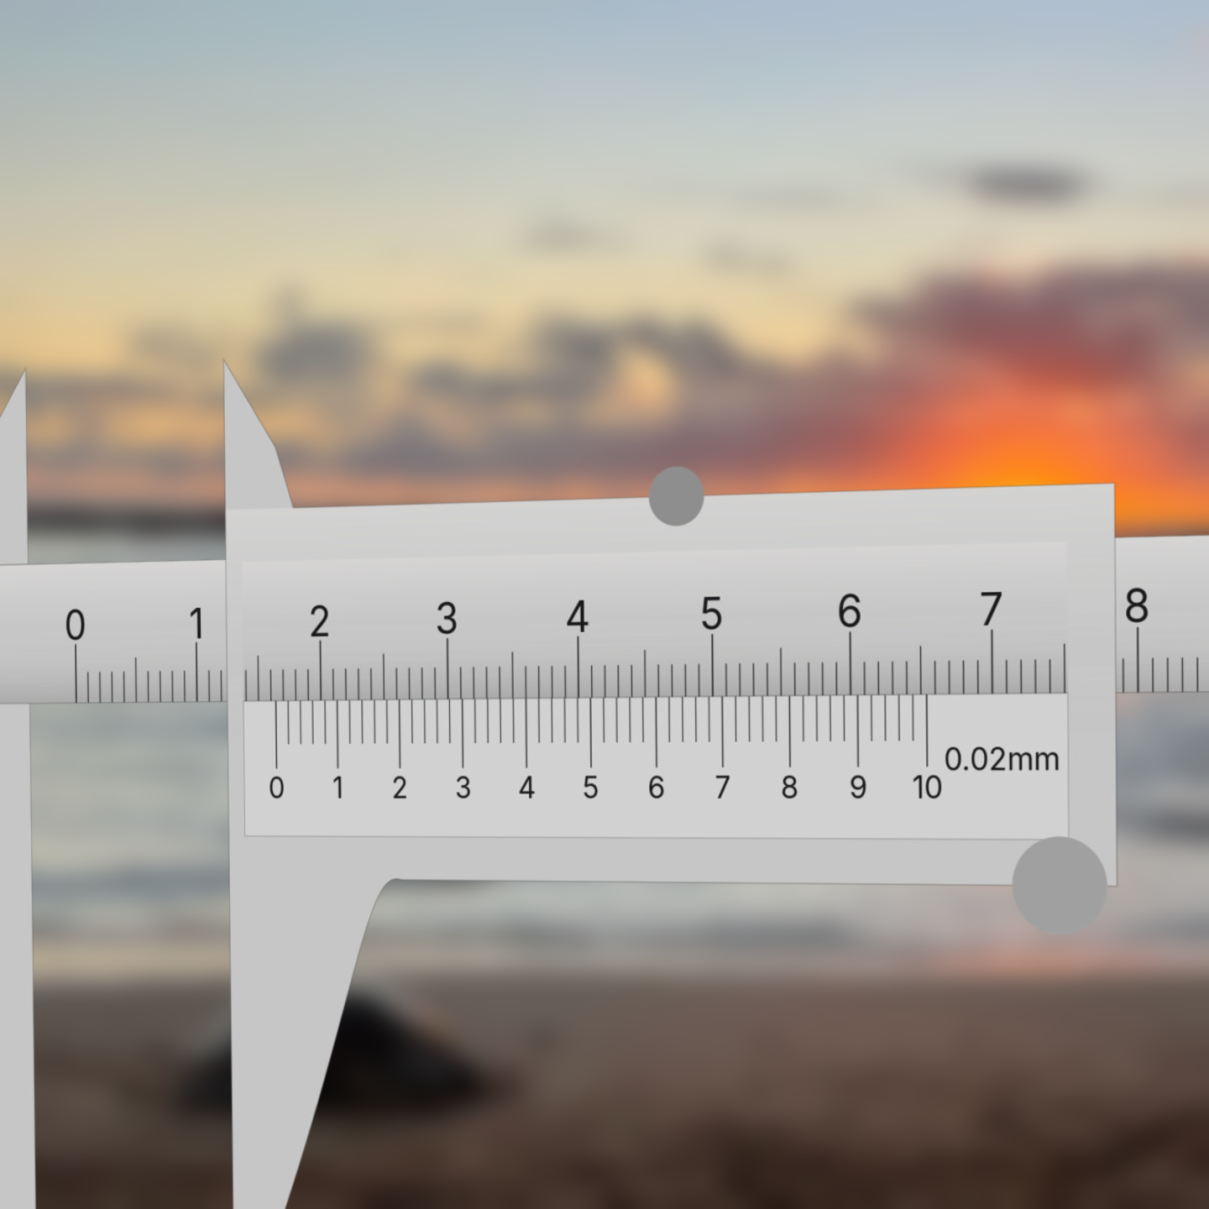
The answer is 16.4 mm
